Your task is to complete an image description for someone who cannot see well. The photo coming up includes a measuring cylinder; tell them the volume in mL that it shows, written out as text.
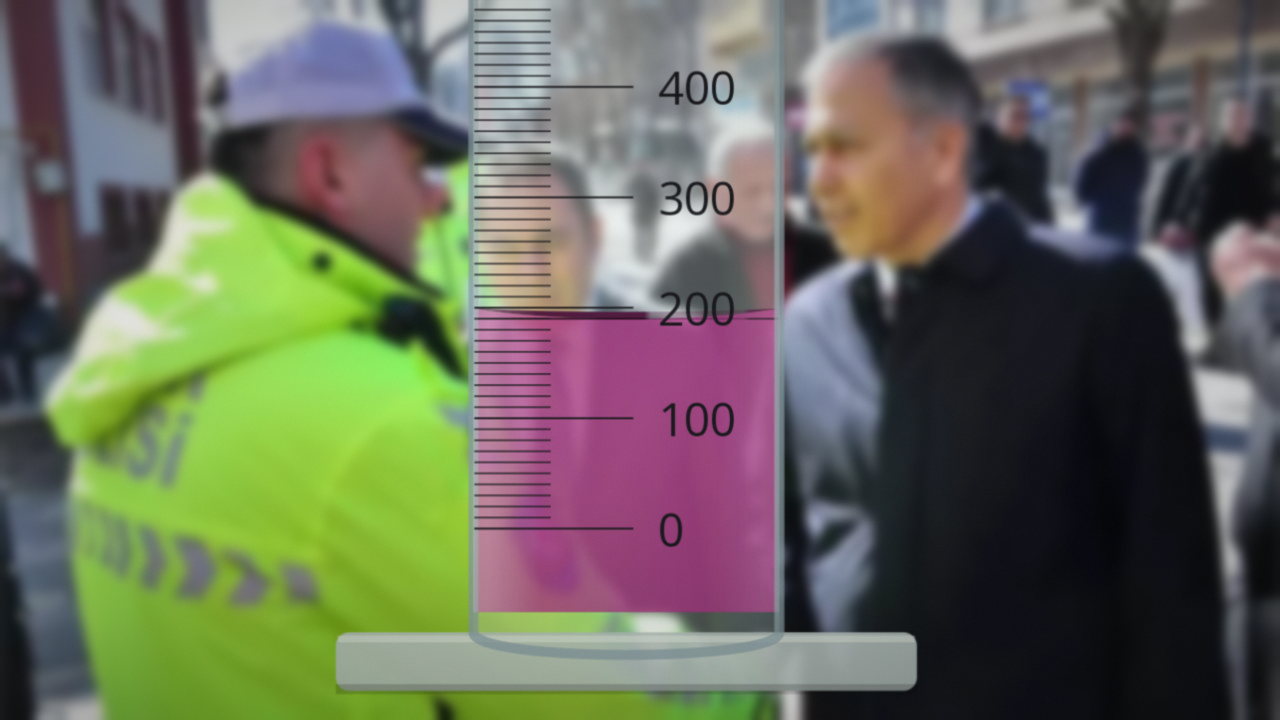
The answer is 190 mL
